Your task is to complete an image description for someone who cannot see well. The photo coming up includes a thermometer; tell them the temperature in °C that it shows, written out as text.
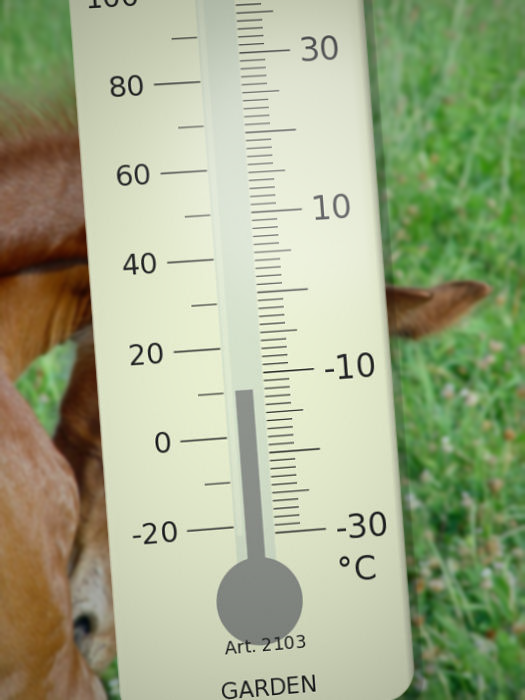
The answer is -12 °C
